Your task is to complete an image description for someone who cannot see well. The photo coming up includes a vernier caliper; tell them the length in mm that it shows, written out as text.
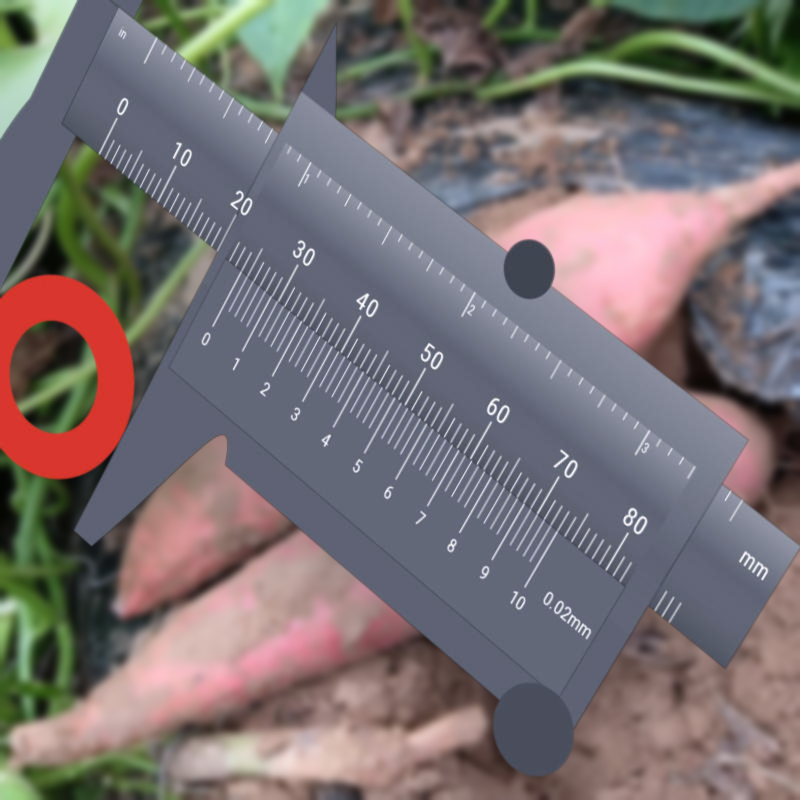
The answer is 24.0 mm
